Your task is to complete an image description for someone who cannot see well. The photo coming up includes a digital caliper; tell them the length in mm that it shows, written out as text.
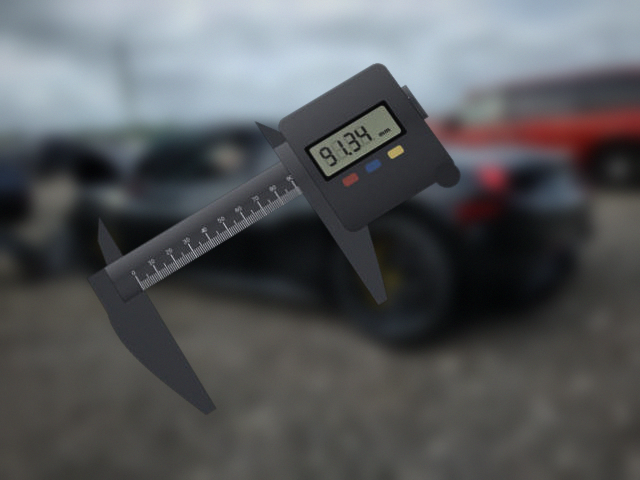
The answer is 91.34 mm
